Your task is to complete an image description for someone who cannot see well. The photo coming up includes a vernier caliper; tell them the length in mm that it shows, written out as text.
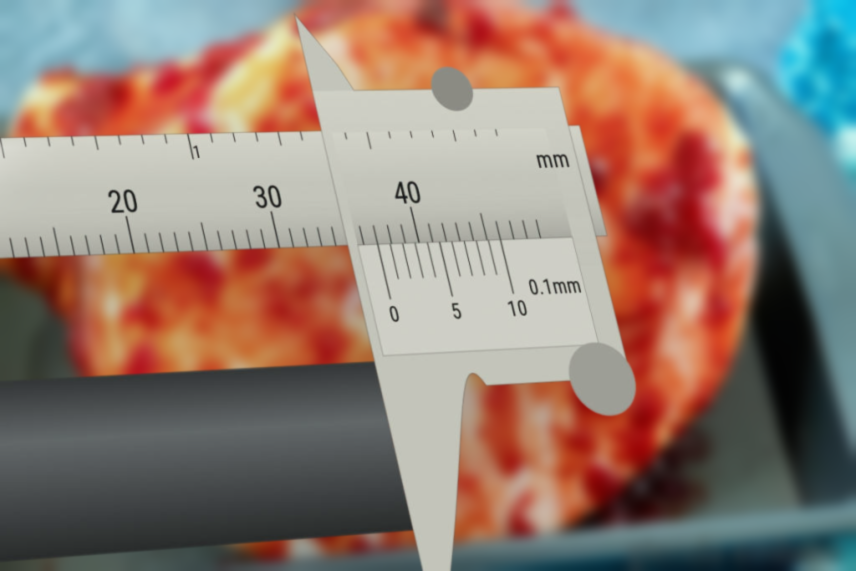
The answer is 37.0 mm
